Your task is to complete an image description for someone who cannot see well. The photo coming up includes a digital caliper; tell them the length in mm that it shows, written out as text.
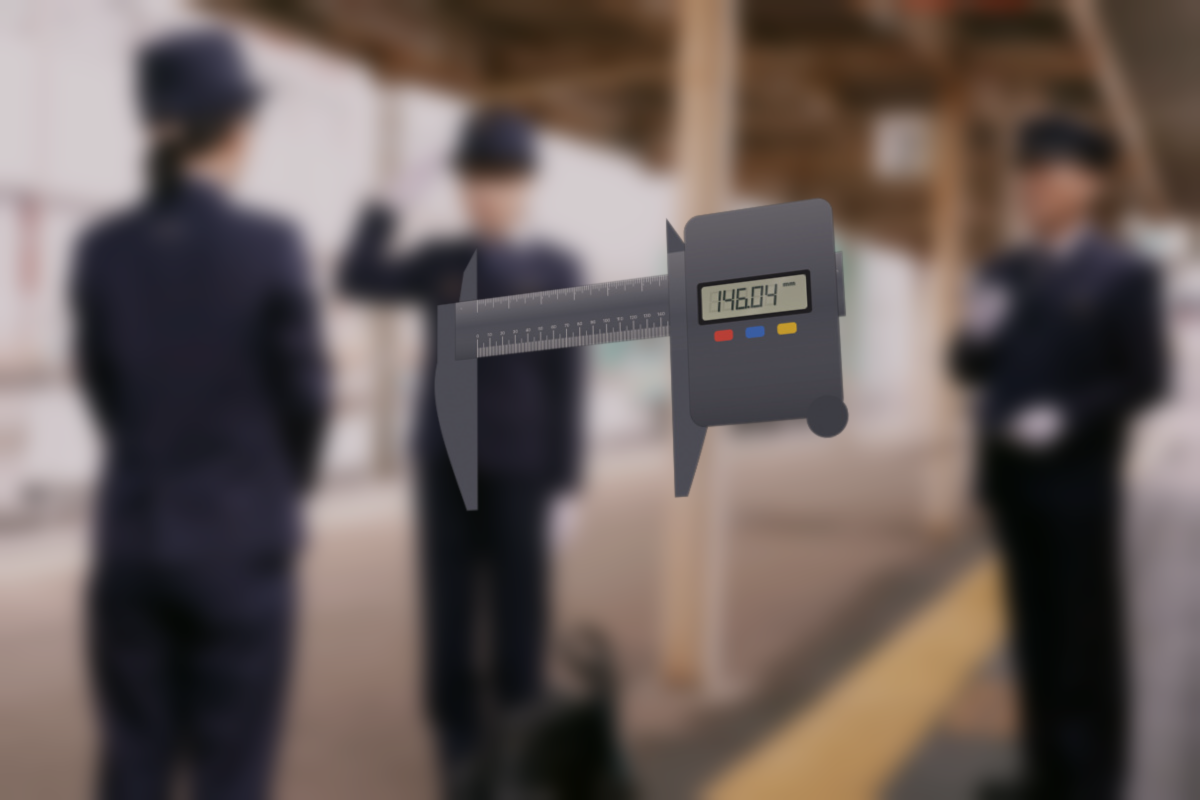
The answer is 146.04 mm
